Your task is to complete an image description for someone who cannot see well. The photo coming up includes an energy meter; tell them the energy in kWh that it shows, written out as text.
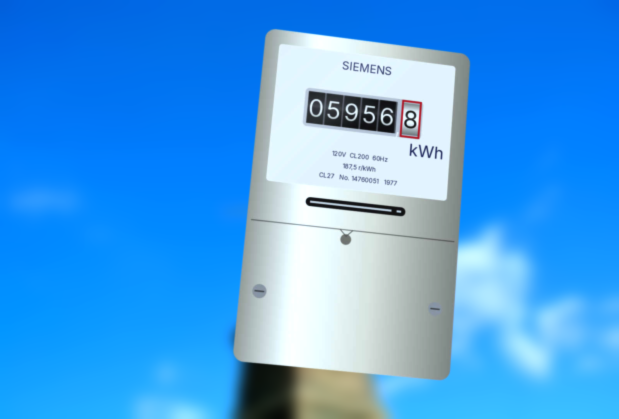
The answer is 5956.8 kWh
